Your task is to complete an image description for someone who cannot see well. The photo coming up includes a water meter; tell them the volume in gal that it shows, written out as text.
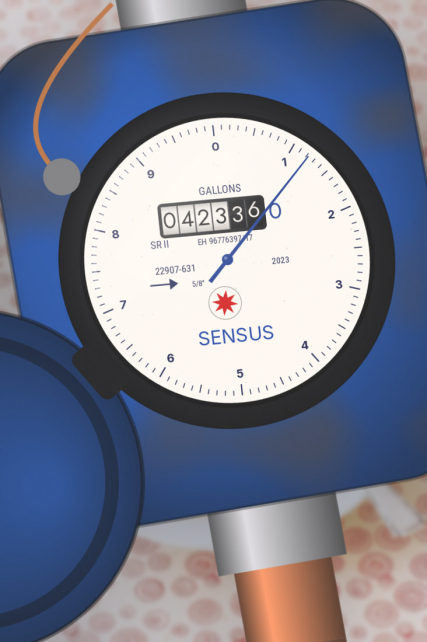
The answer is 423361.2 gal
